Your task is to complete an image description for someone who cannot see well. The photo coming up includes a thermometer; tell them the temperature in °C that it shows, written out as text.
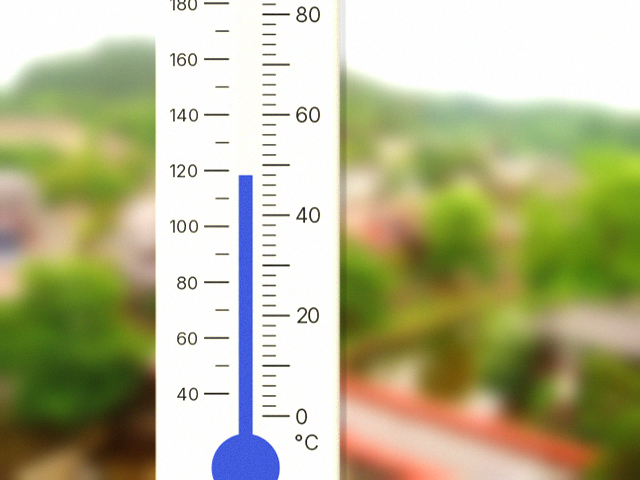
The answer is 48 °C
